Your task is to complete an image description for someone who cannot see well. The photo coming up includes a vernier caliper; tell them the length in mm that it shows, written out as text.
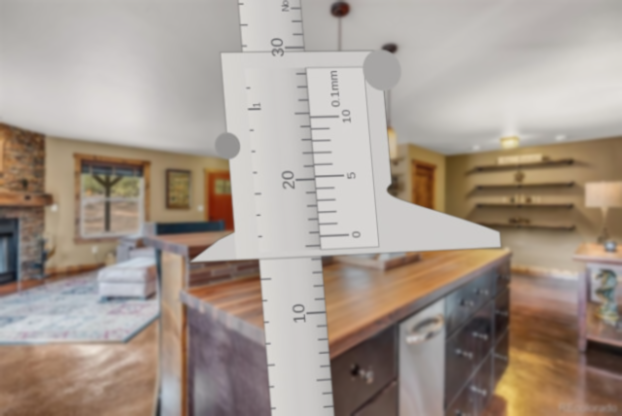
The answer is 15.7 mm
